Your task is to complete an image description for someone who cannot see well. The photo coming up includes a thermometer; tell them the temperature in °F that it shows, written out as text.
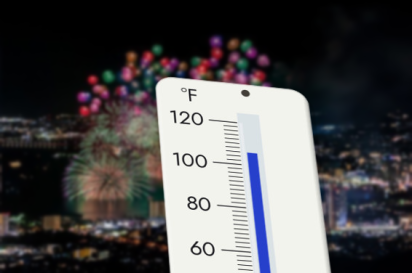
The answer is 106 °F
